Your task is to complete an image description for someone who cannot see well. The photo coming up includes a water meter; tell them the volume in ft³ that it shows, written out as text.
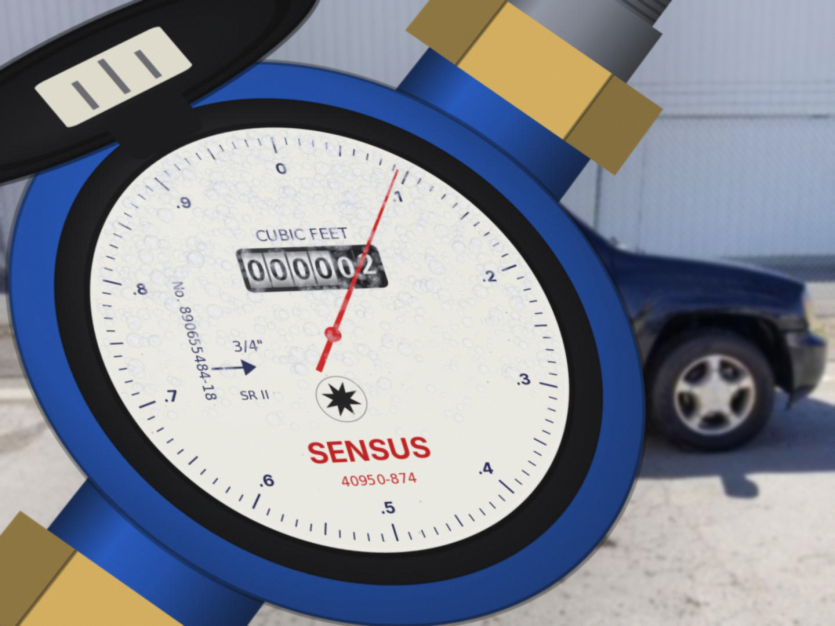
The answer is 2.09 ft³
